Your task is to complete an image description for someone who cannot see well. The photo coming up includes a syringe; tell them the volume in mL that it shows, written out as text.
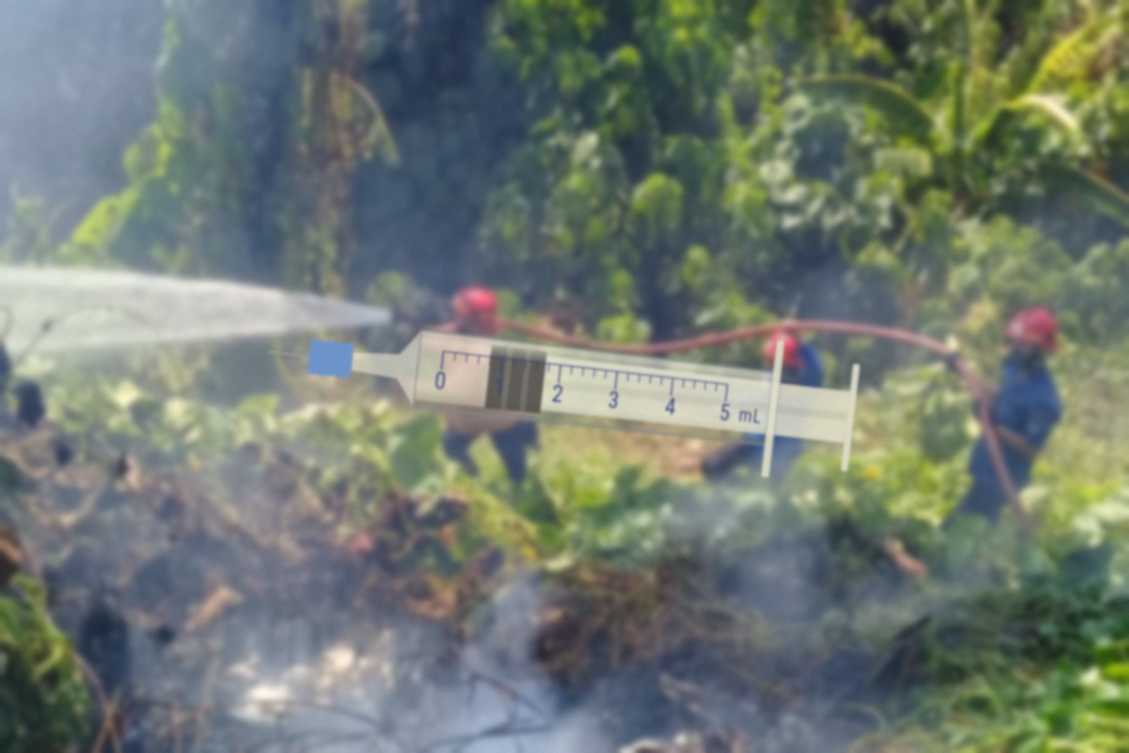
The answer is 0.8 mL
